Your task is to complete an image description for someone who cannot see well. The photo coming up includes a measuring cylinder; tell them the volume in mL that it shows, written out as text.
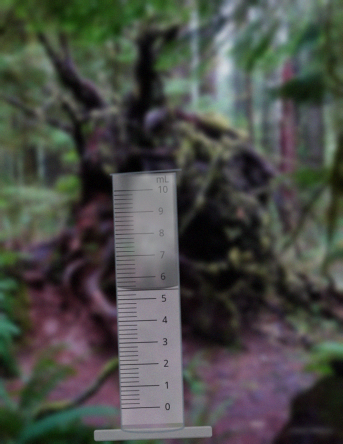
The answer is 5.4 mL
